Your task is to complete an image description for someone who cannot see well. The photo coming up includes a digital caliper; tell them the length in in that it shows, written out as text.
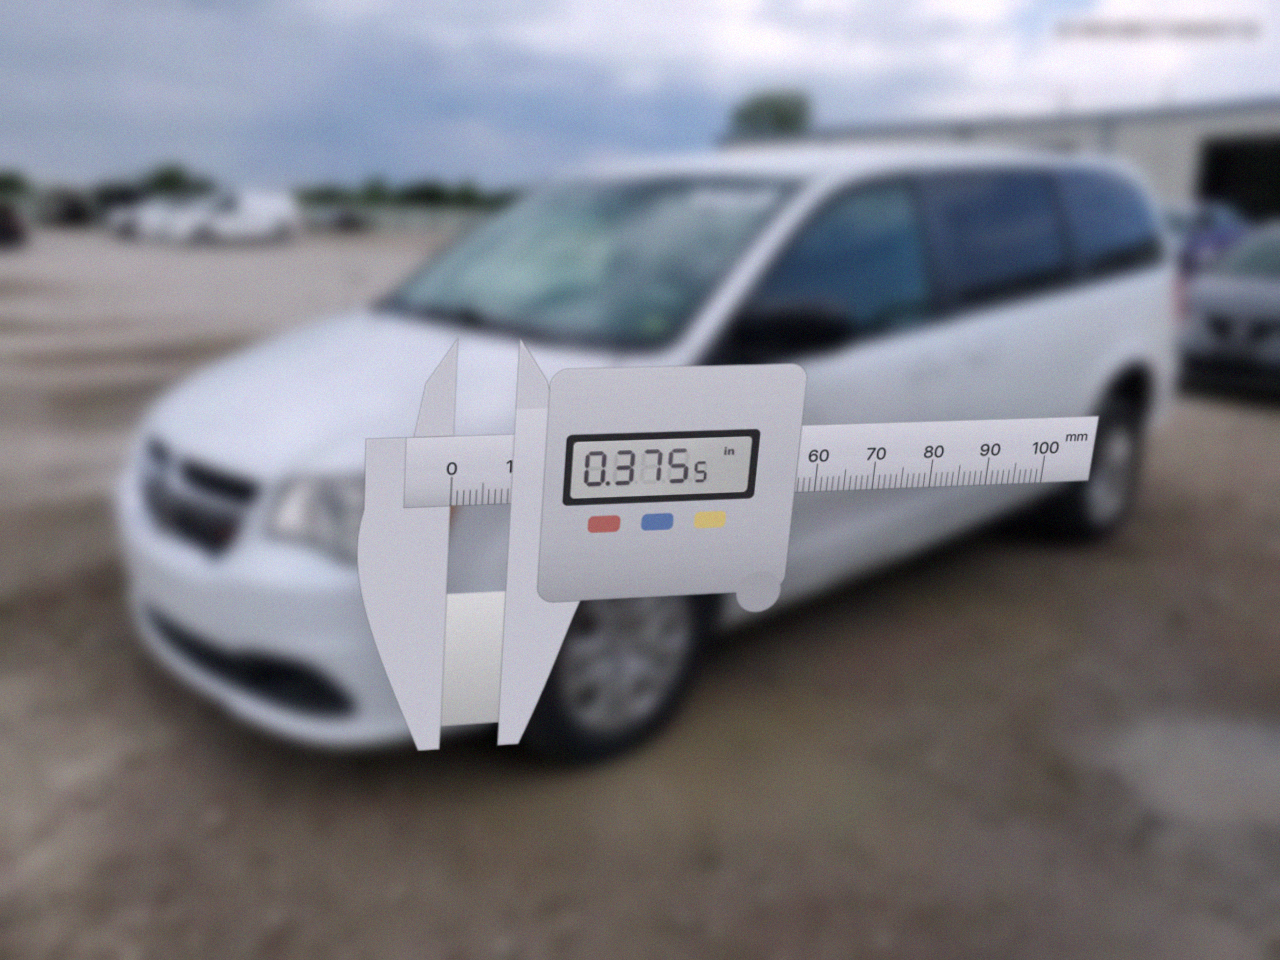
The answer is 0.3755 in
